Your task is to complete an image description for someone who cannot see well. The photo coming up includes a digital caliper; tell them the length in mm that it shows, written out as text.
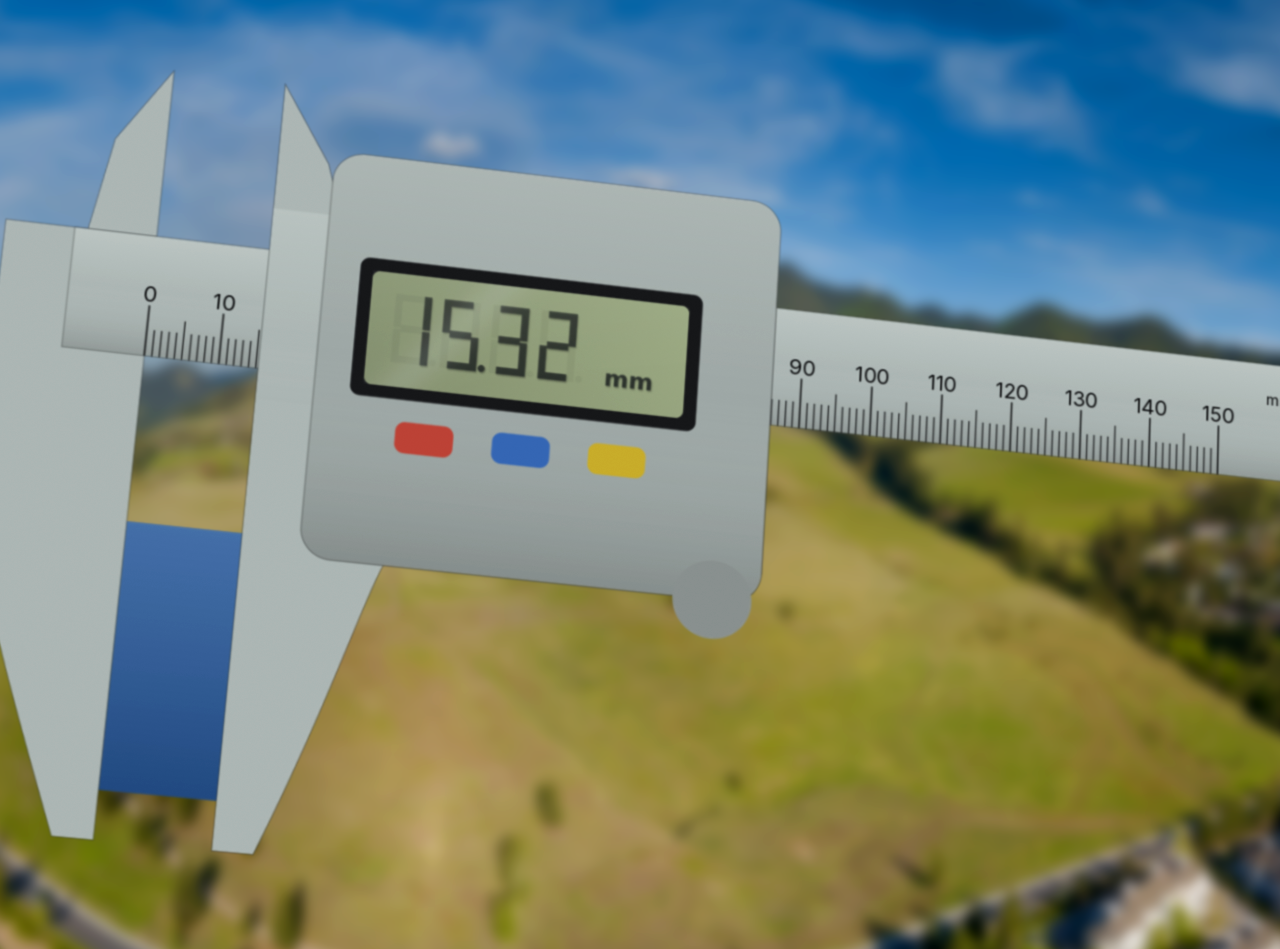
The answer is 15.32 mm
